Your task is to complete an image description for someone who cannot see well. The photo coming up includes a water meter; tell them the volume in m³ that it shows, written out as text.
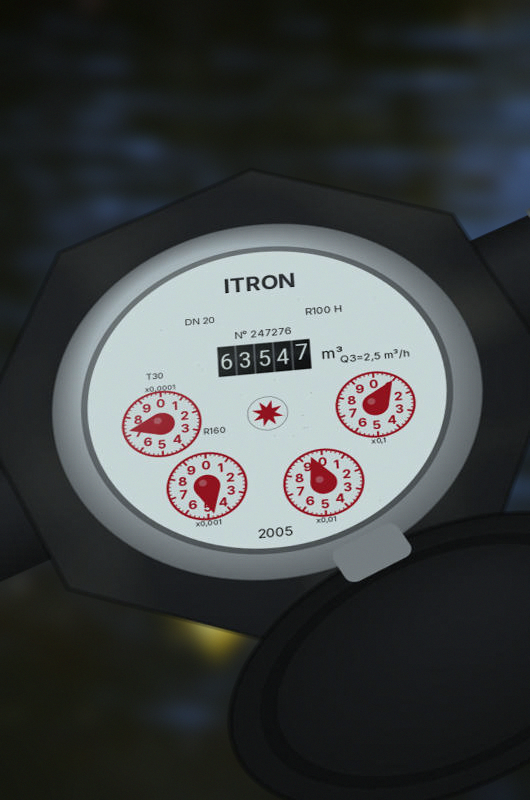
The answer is 63547.0947 m³
